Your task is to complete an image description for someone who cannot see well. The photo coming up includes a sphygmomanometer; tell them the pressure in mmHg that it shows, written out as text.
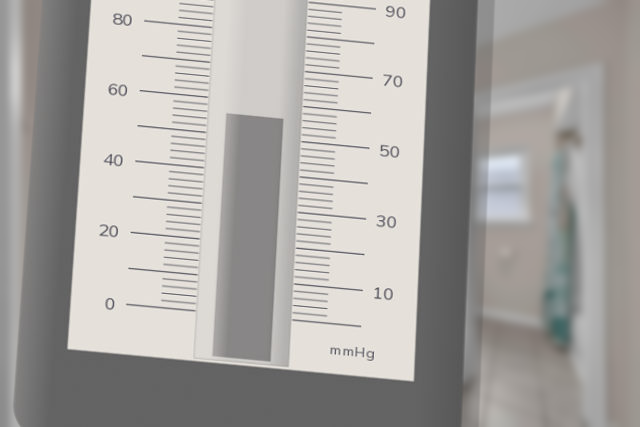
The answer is 56 mmHg
